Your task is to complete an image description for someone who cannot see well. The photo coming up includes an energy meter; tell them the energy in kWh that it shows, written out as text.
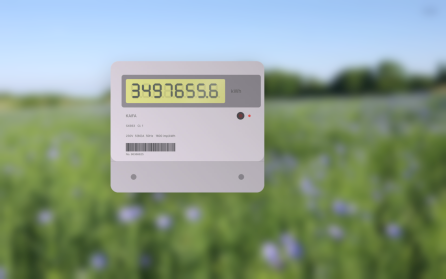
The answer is 3497655.6 kWh
